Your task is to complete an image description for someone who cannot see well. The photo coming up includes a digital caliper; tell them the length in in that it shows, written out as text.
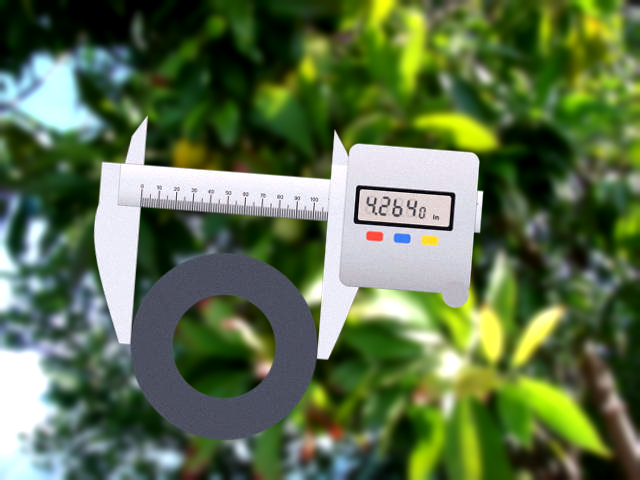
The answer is 4.2640 in
